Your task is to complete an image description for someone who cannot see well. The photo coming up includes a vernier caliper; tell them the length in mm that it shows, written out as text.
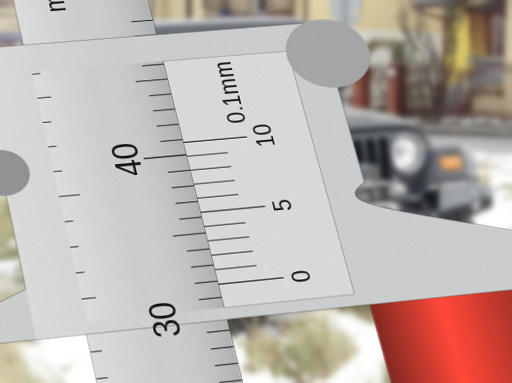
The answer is 31.8 mm
